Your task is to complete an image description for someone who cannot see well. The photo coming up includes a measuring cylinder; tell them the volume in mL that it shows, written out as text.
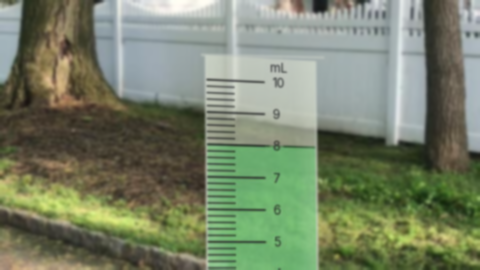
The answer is 8 mL
